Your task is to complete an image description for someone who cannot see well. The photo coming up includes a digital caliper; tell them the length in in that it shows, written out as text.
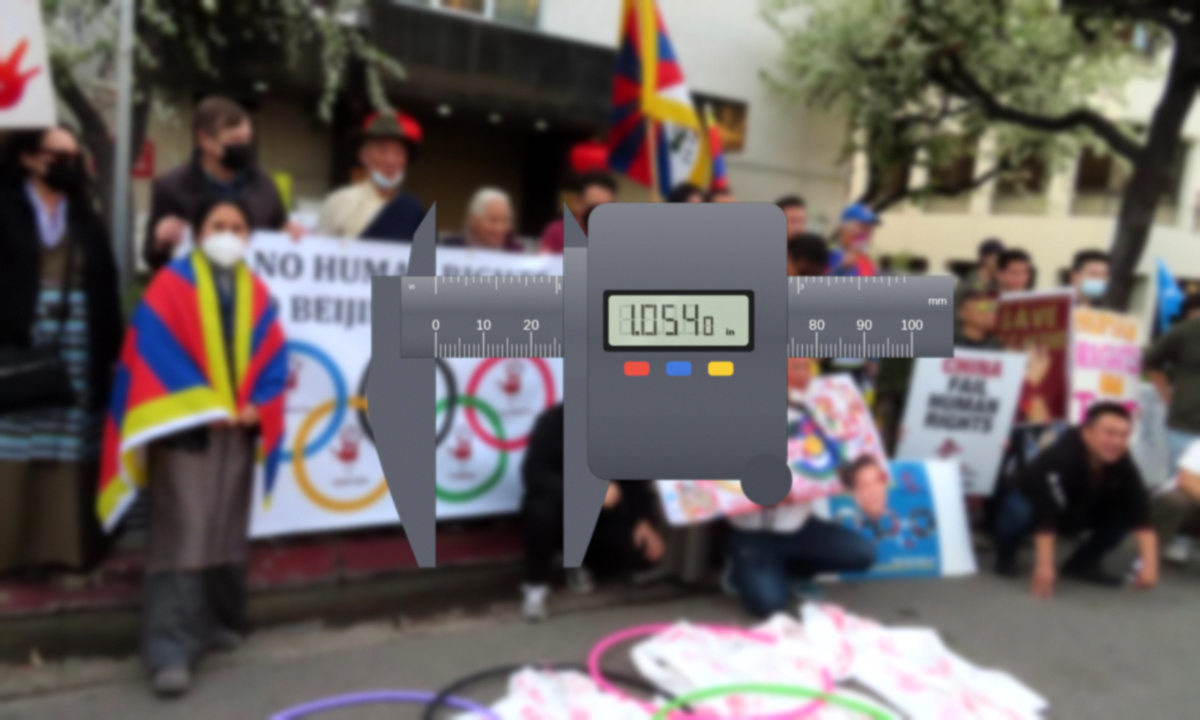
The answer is 1.0540 in
